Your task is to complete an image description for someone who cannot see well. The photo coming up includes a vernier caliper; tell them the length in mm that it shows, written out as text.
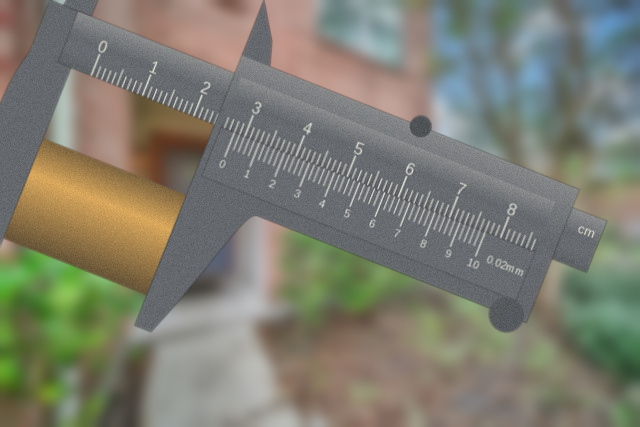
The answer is 28.0 mm
